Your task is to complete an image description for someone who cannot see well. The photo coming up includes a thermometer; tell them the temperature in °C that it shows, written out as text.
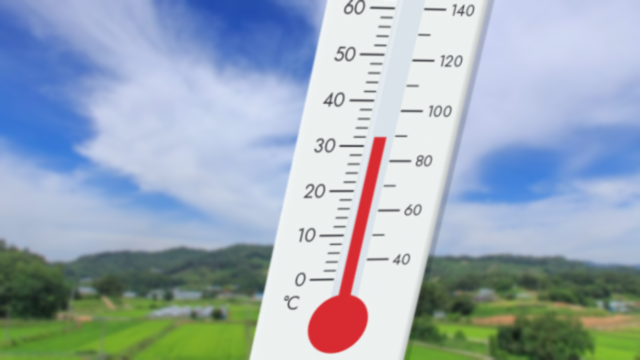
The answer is 32 °C
